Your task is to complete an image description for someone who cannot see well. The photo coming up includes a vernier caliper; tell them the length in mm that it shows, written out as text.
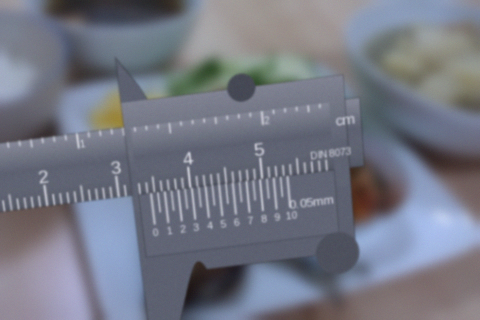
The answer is 34.5 mm
